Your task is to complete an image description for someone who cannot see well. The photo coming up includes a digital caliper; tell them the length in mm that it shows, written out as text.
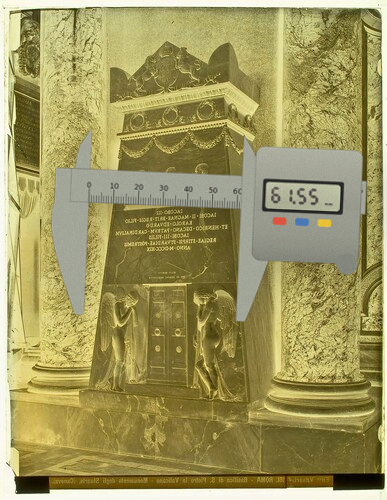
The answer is 61.55 mm
